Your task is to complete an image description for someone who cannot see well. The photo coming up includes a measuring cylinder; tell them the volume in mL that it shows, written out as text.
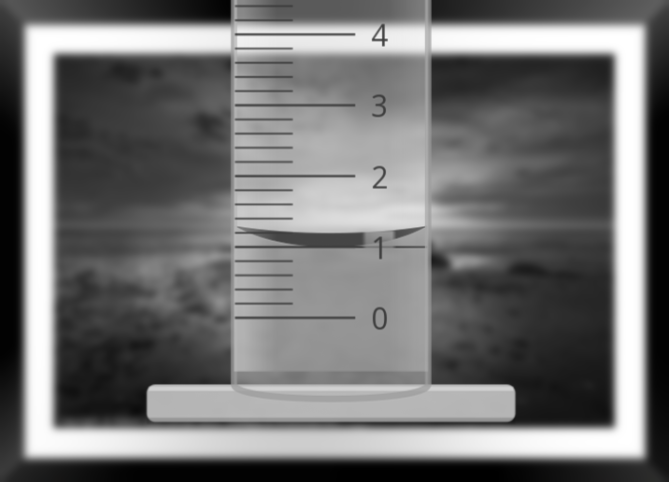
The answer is 1 mL
